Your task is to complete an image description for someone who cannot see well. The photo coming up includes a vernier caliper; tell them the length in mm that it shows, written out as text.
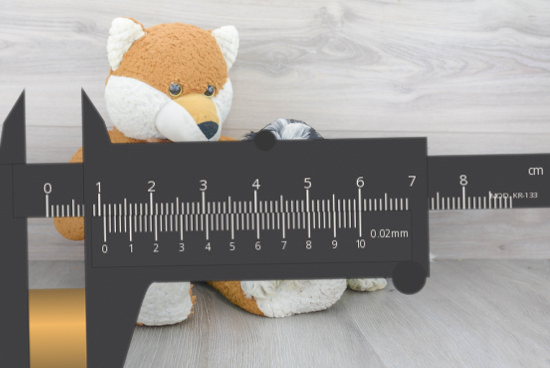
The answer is 11.0 mm
